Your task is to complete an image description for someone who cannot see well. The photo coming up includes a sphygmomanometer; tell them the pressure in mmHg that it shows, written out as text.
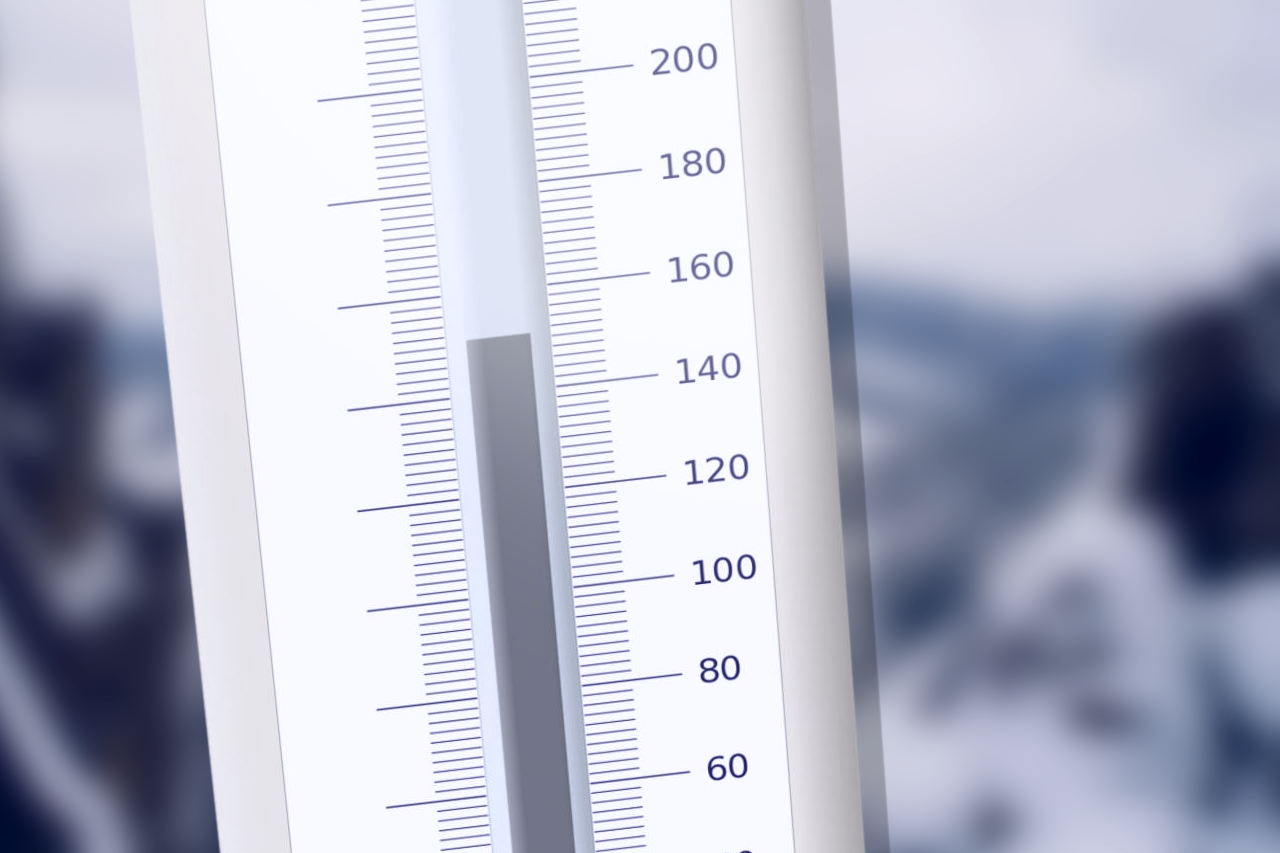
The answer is 151 mmHg
